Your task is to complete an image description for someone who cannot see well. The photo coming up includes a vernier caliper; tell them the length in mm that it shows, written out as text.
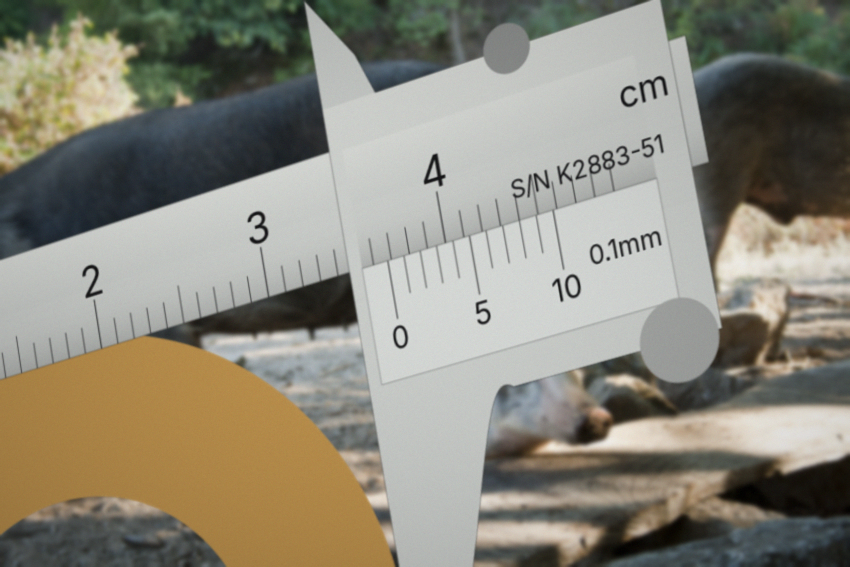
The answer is 36.8 mm
